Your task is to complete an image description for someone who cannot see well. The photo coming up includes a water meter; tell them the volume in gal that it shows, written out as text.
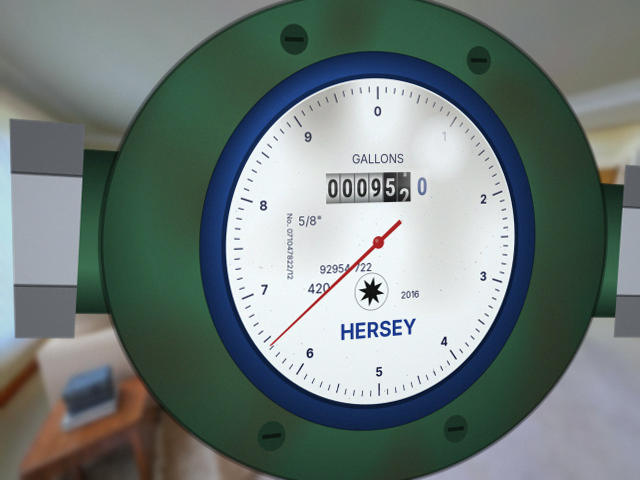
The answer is 9516.4 gal
